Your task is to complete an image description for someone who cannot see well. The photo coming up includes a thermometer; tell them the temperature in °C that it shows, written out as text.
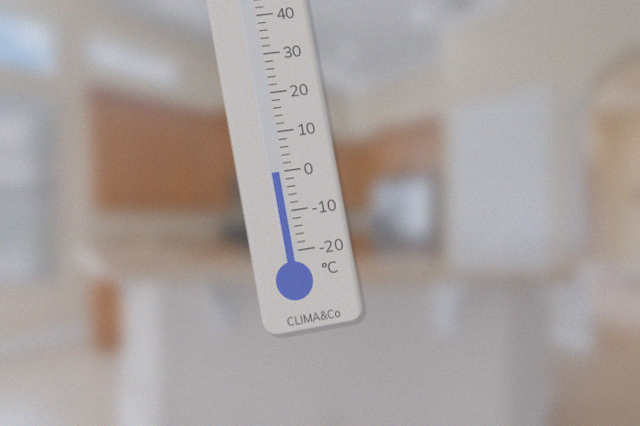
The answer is 0 °C
